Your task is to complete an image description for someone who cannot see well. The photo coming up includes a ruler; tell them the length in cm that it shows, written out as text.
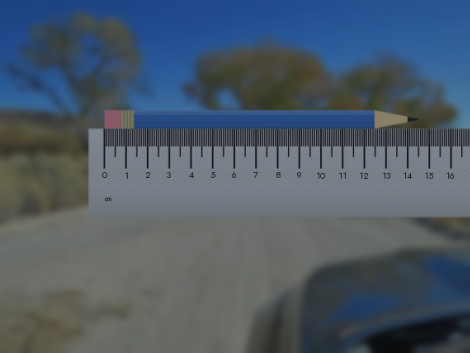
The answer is 14.5 cm
